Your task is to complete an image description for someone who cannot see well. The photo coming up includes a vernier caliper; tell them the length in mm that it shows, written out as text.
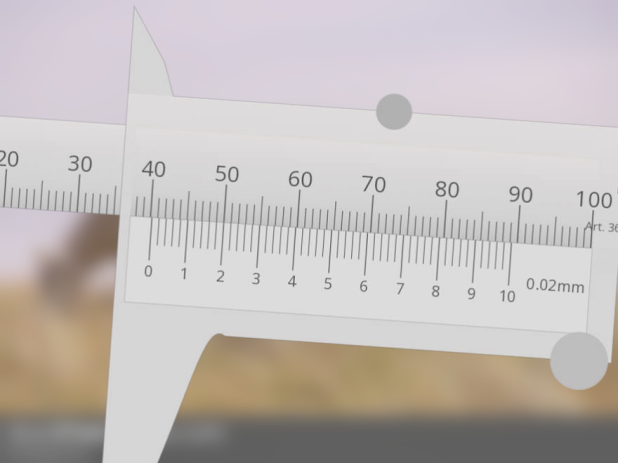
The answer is 40.2 mm
